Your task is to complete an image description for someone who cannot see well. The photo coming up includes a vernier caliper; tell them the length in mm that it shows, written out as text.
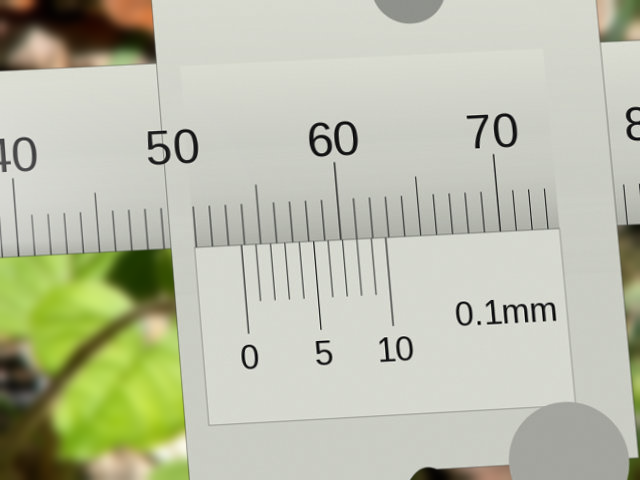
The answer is 53.8 mm
